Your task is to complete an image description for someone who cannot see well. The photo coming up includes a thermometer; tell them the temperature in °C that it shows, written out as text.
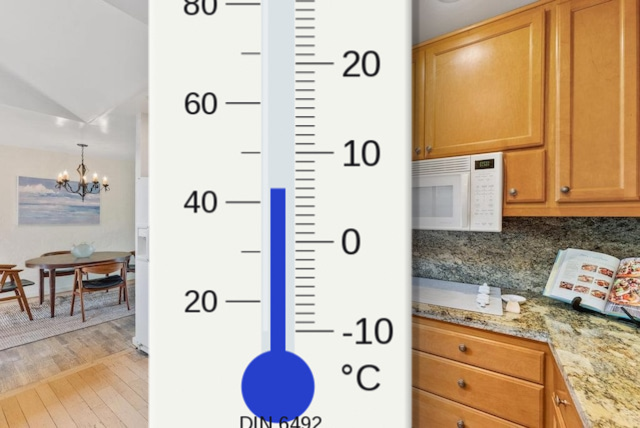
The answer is 6 °C
